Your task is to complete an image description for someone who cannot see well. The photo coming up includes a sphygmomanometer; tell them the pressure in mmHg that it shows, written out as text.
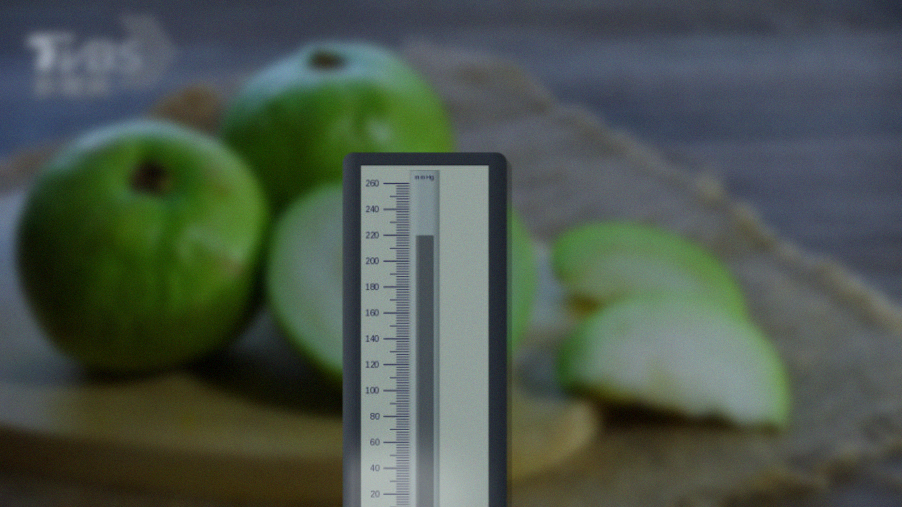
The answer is 220 mmHg
